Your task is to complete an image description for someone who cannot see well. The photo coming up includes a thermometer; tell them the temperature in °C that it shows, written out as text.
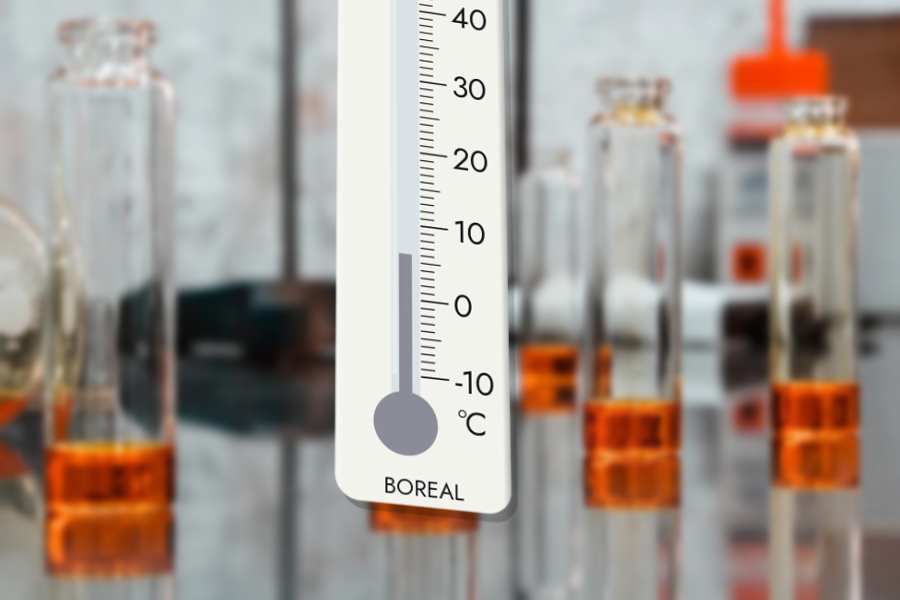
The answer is 6 °C
